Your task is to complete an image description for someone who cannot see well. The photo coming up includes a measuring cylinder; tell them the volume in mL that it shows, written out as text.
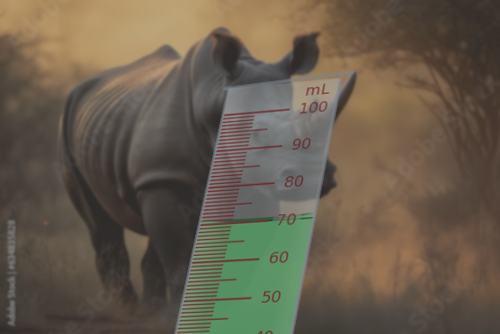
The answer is 70 mL
